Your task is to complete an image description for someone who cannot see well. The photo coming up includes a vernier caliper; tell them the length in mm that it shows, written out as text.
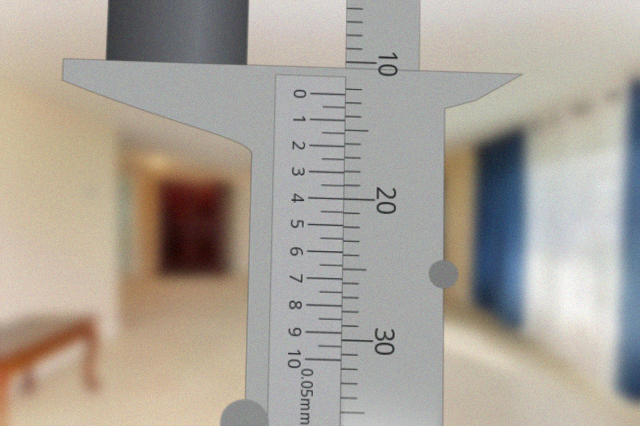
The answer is 12.4 mm
